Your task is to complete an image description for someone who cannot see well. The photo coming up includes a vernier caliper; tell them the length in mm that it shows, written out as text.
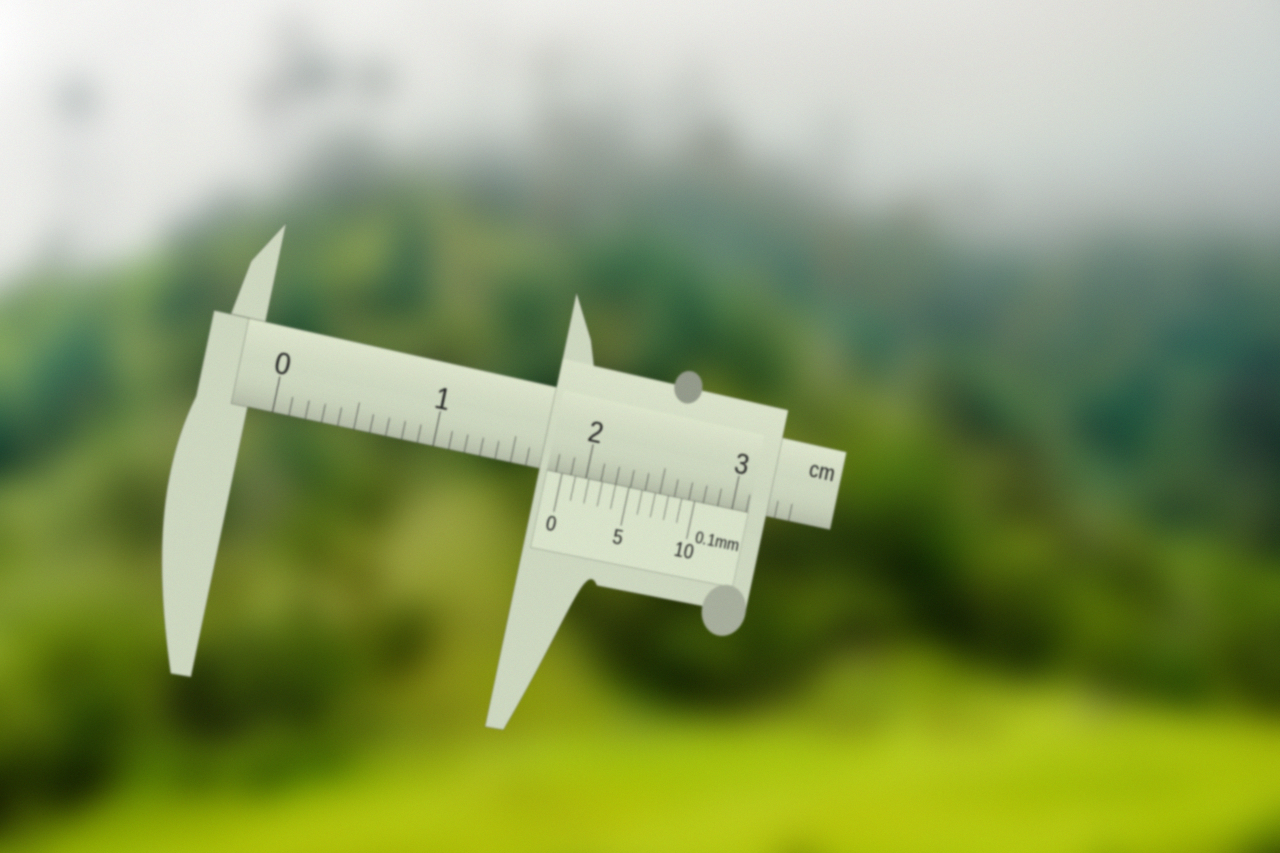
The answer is 18.4 mm
